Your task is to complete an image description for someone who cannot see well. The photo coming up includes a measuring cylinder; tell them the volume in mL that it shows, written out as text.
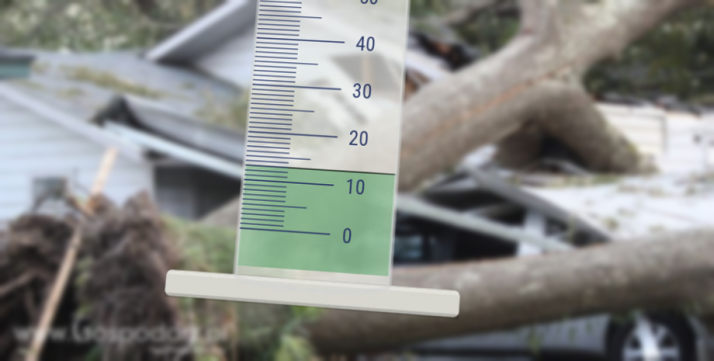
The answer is 13 mL
